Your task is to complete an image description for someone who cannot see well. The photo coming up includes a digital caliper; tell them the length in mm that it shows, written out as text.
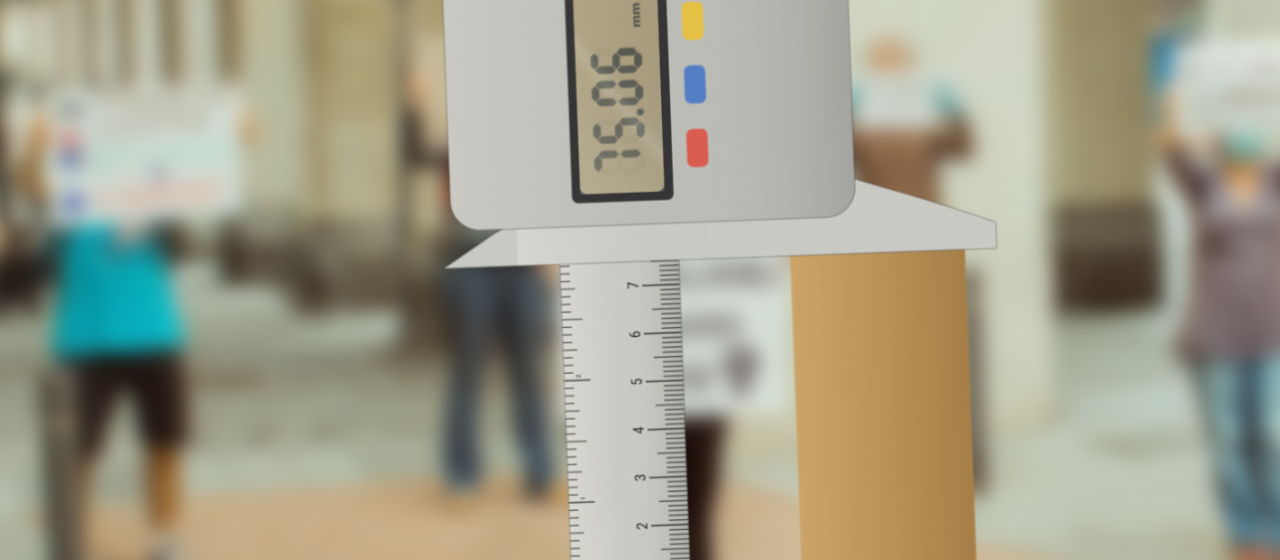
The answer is 75.06 mm
